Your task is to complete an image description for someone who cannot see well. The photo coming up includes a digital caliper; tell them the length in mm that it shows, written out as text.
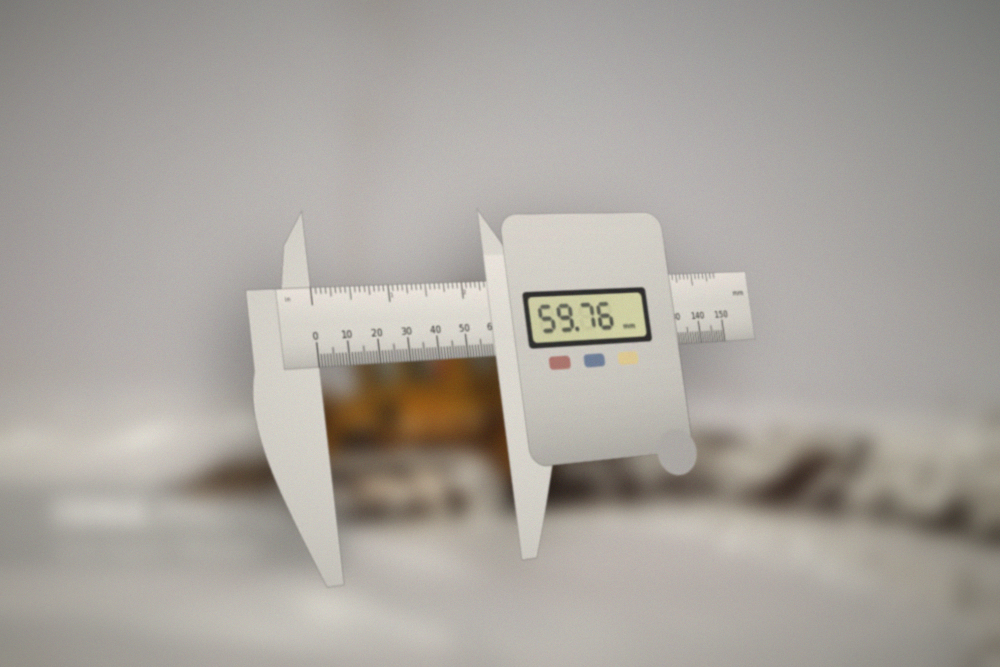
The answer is 59.76 mm
